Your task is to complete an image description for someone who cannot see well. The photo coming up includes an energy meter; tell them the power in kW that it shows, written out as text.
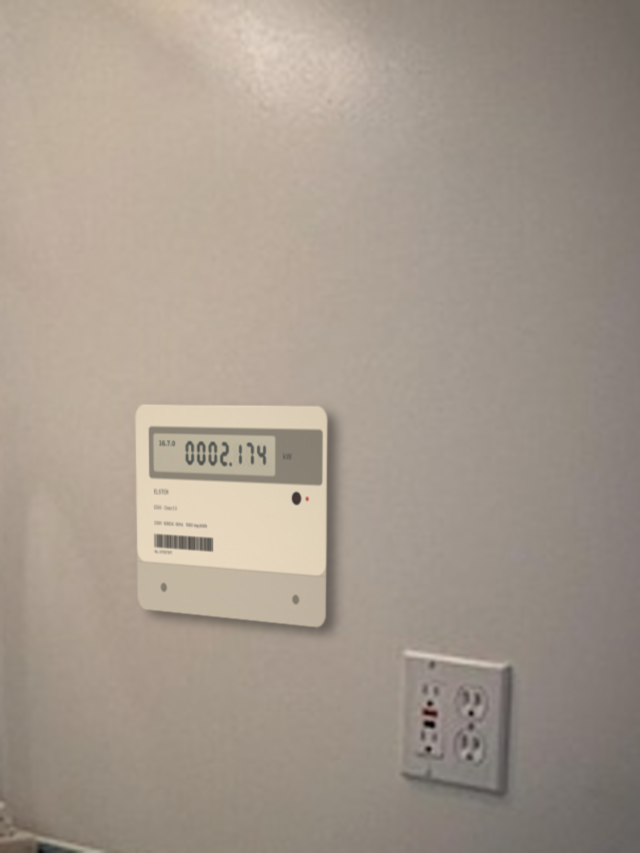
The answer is 2.174 kW
